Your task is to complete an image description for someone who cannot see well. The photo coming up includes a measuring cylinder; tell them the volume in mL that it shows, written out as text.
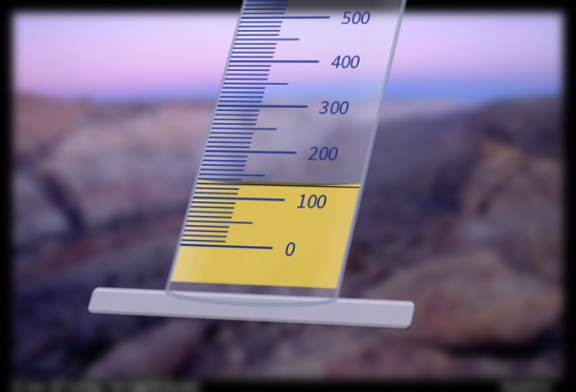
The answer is 130 mL
